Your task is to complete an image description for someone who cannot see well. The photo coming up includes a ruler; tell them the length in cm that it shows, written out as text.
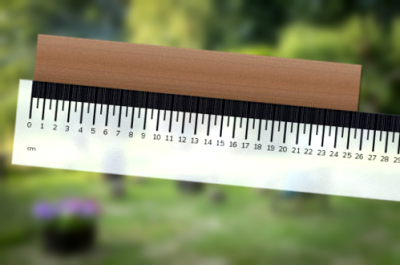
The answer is 25.5 cm
